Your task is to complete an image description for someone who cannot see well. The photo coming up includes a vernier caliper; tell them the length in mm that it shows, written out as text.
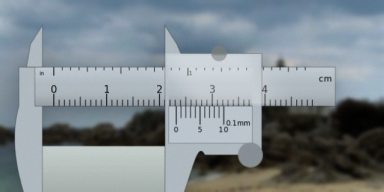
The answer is 23.2 mm
